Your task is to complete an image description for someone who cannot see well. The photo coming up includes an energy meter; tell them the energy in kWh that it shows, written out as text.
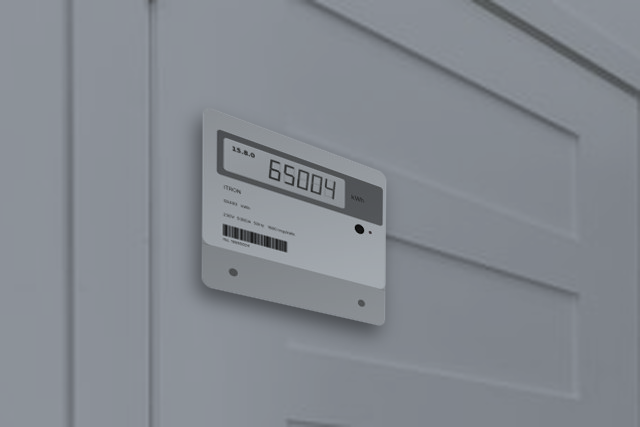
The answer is 65004 kWh
